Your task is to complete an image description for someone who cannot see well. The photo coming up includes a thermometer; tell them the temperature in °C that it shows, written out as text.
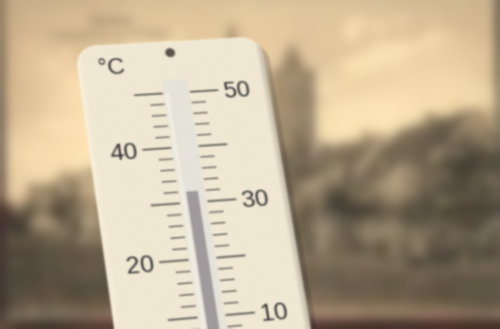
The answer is 32 °C
